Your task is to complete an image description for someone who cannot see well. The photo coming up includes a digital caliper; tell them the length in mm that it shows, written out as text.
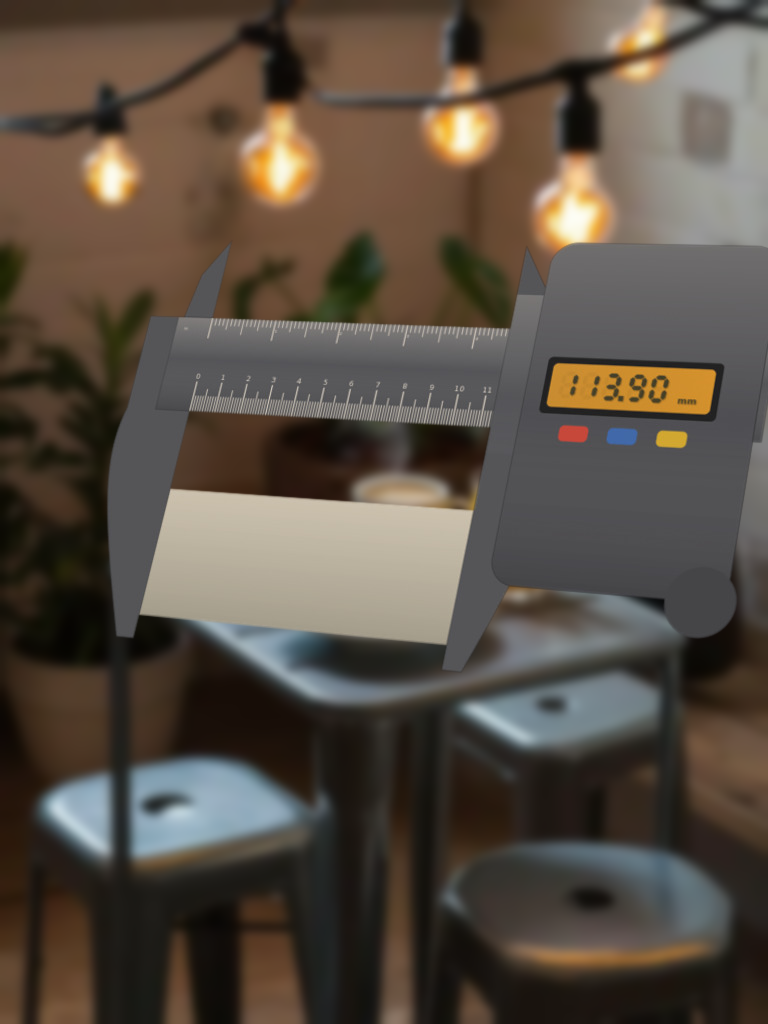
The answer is 113.90 mm
